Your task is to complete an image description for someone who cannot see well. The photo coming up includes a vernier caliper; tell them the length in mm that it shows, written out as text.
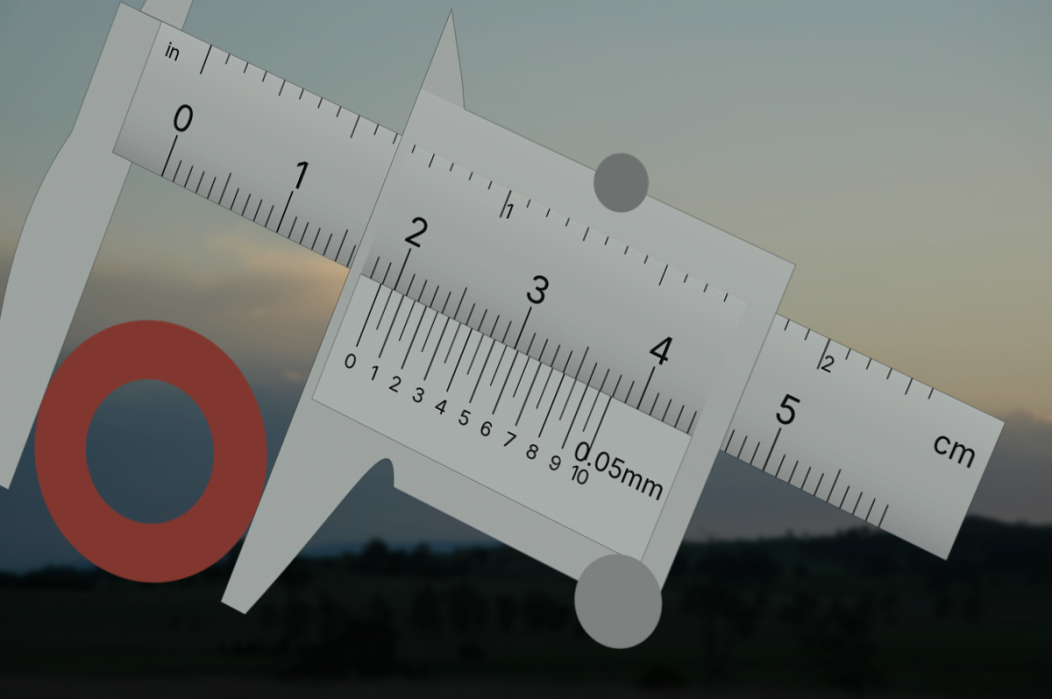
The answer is 18.9 mm
